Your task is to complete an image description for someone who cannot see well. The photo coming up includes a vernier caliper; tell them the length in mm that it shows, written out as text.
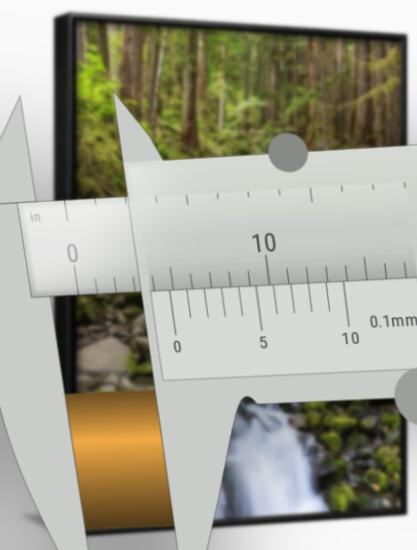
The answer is 4.8 mm
